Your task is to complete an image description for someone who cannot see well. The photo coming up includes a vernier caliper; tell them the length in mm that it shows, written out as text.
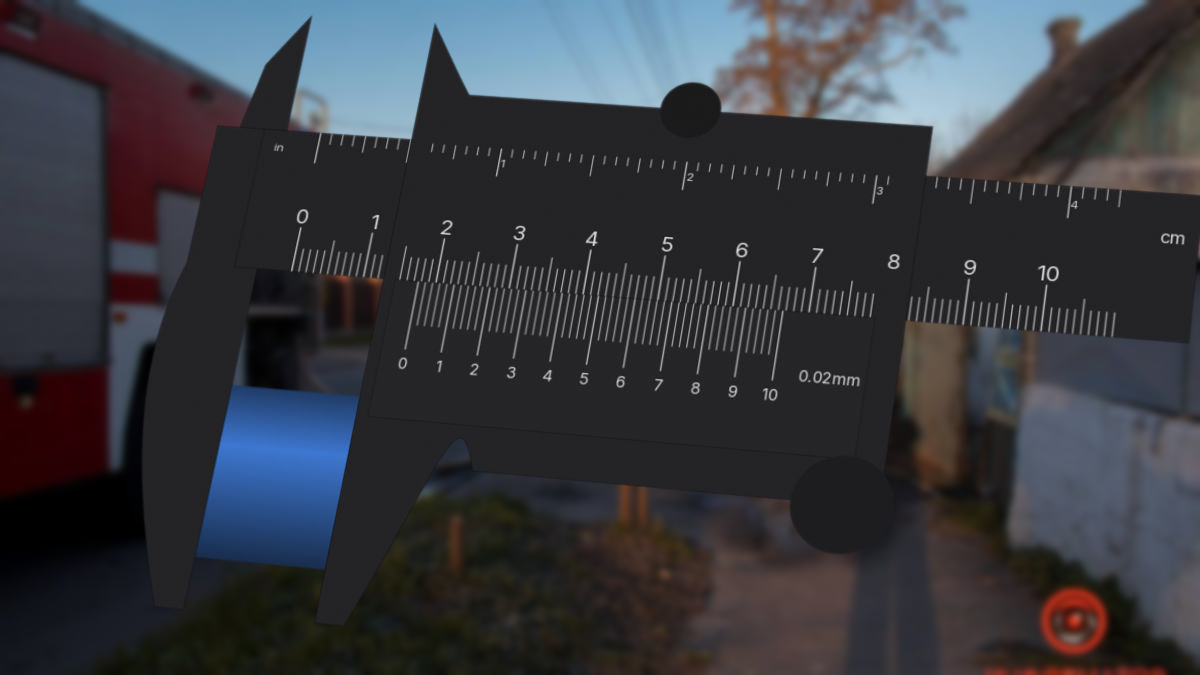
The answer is 17.6 mm
